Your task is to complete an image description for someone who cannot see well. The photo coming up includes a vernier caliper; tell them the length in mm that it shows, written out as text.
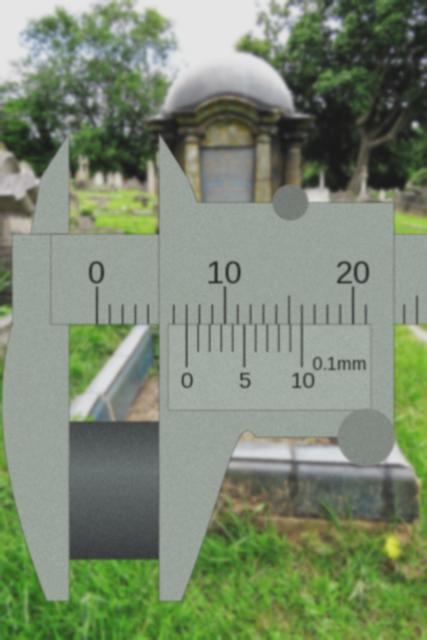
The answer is 7.0 mm
